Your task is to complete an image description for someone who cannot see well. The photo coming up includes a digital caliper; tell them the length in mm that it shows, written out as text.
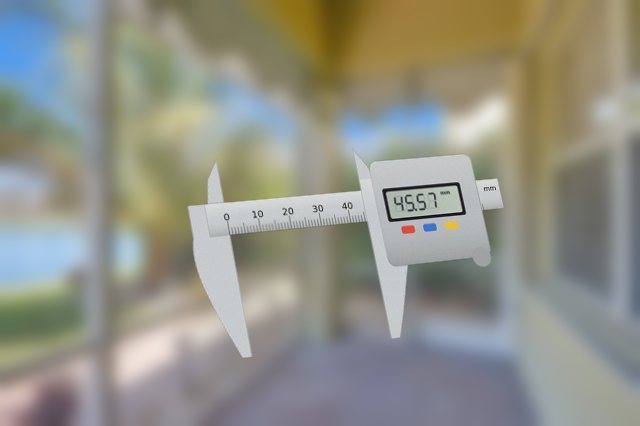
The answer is 45.57 mm
